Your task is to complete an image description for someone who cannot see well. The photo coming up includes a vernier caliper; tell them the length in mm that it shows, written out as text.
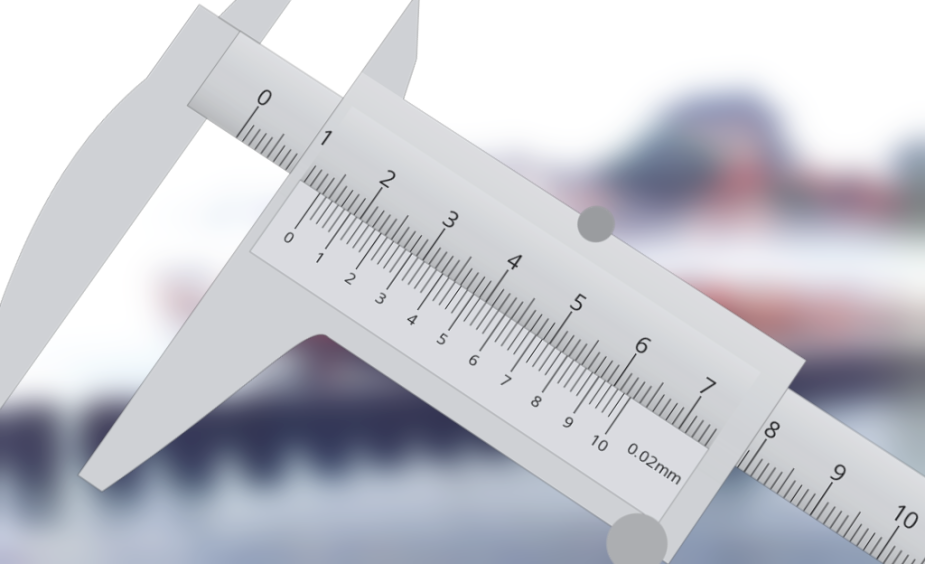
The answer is 13.6 mm
